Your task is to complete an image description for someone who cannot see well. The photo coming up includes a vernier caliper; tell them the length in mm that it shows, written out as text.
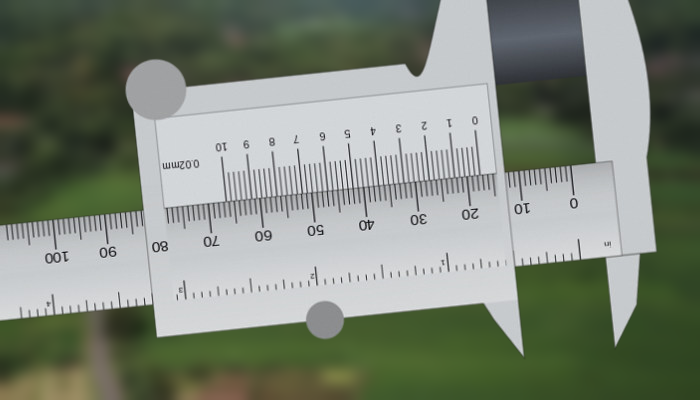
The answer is 17.5 mm
